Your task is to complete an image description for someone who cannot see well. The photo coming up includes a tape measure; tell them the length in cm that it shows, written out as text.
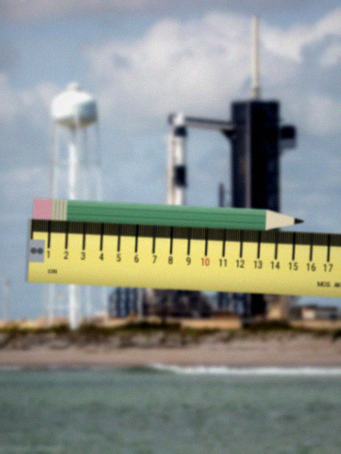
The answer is 15.5 cm
